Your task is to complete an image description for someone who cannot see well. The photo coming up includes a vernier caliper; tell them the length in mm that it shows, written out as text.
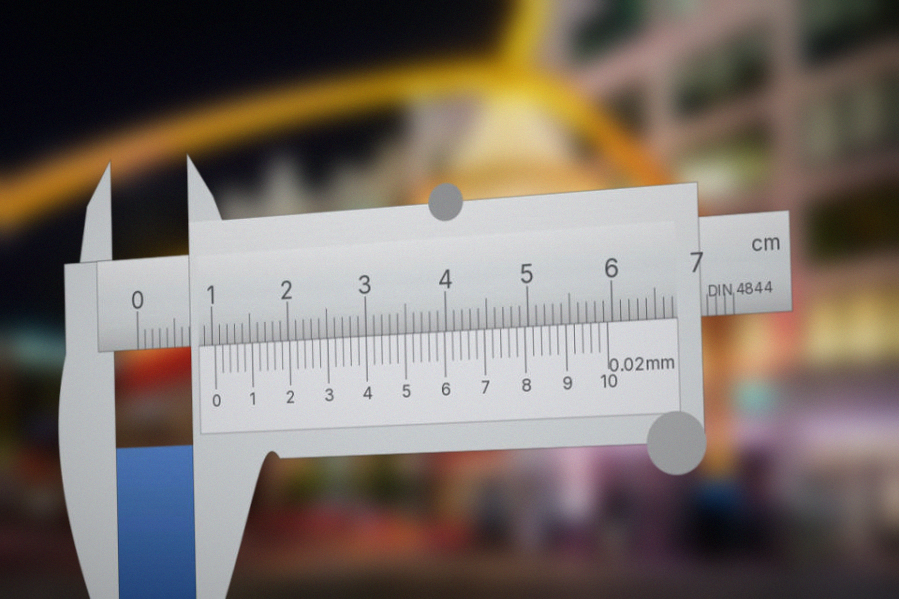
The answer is 10.4 mm
